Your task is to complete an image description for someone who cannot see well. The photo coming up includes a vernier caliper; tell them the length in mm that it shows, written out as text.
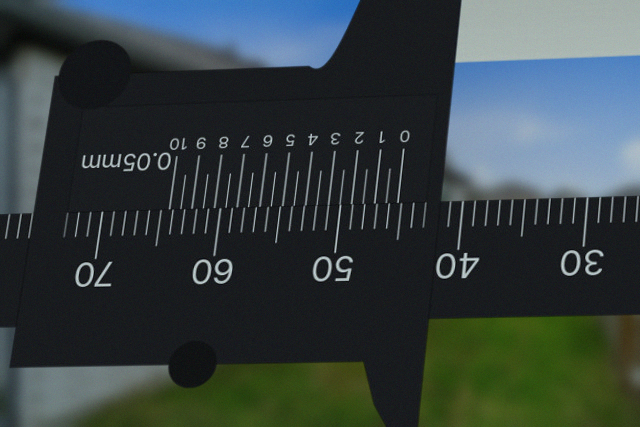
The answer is 45.3 mm
